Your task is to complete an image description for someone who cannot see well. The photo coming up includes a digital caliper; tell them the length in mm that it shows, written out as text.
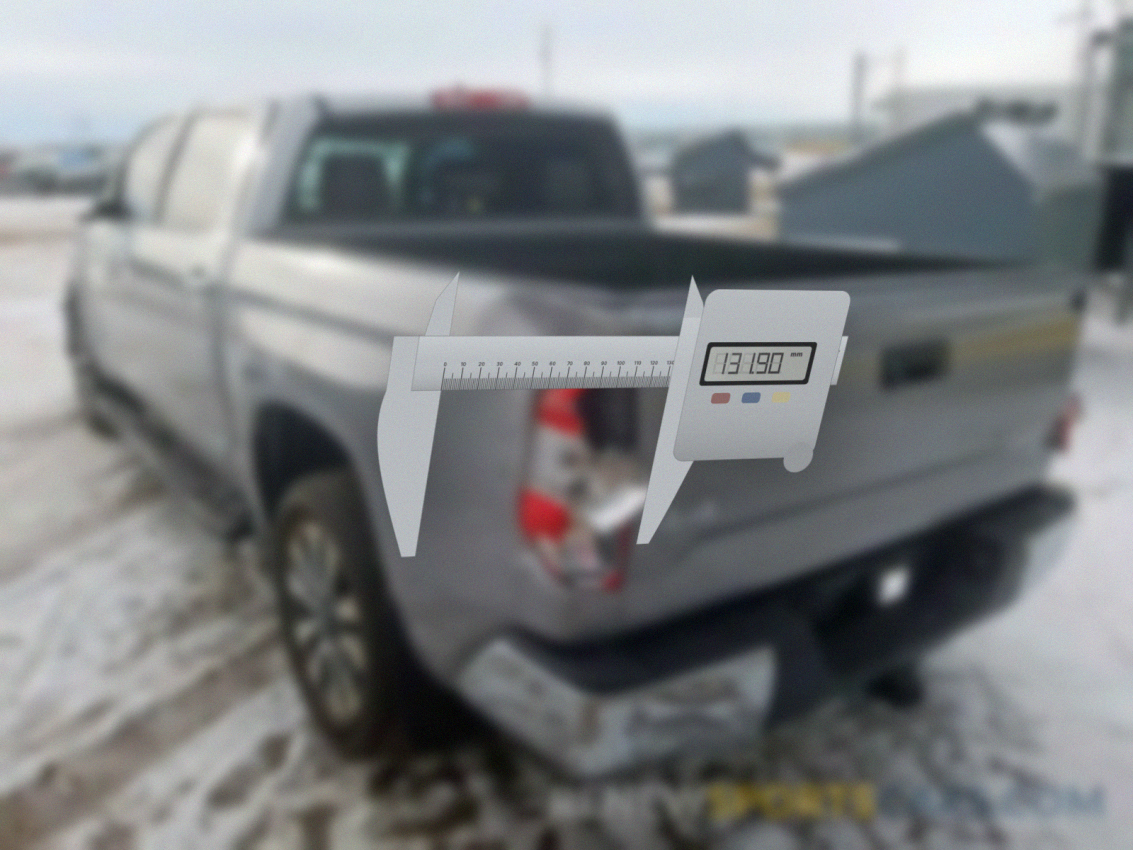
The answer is 131.90 mm
